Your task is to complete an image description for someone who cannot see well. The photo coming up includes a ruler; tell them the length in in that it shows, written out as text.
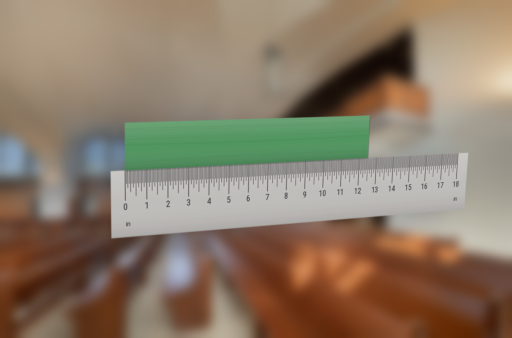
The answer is 12.5 in
